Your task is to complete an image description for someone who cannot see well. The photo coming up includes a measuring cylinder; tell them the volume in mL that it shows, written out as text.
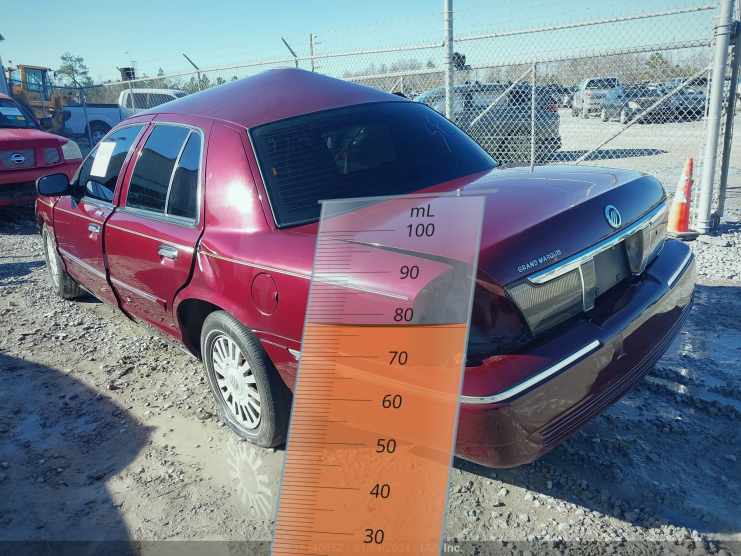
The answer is 77 mL
